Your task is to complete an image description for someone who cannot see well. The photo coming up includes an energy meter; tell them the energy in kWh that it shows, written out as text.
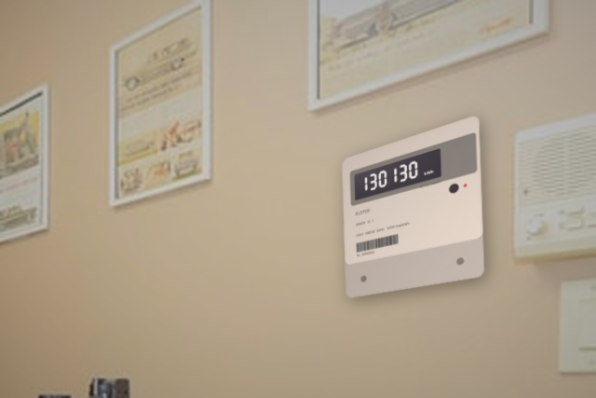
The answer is 130130 kWh
